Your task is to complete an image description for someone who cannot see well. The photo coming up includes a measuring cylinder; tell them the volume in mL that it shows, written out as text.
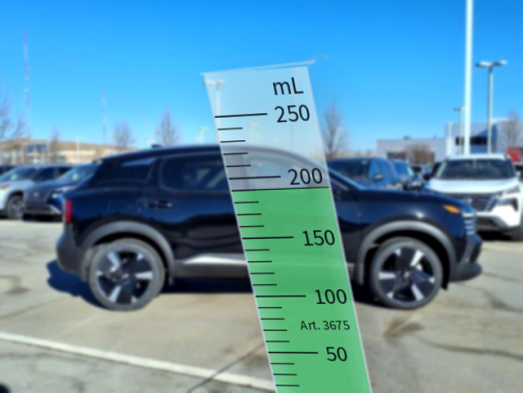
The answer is 190 mL
